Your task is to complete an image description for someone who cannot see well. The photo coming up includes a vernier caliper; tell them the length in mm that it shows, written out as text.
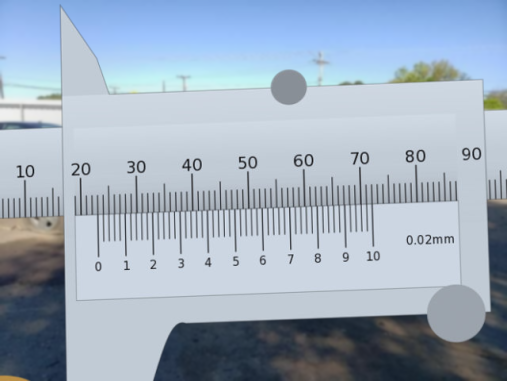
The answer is 23.0 mm
